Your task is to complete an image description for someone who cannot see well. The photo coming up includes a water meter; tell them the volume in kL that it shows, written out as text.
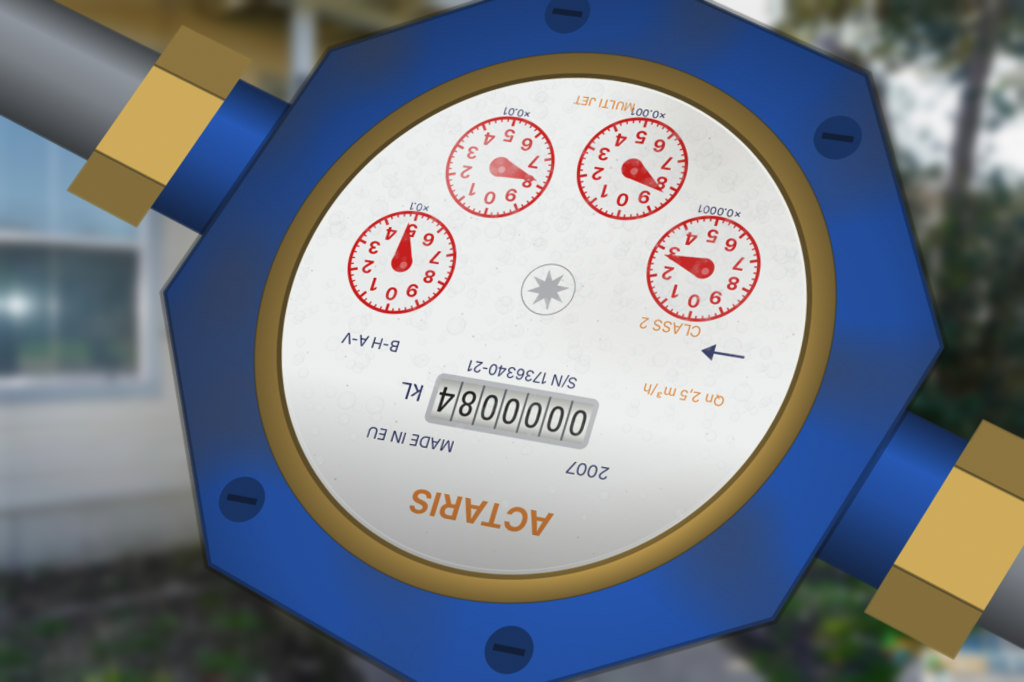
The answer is 84.4782 kL
